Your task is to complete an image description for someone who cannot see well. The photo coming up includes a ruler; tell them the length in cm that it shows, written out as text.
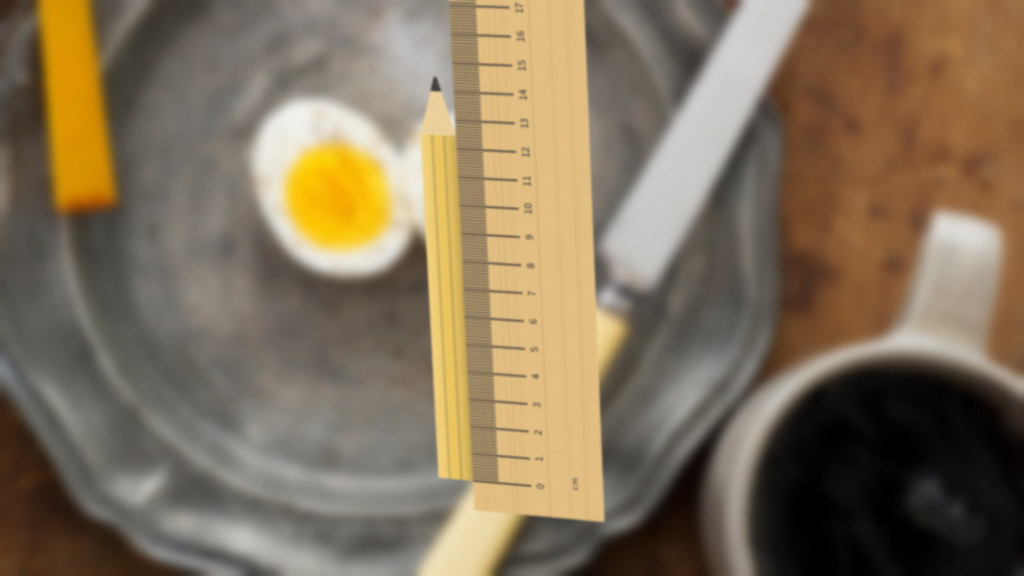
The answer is 14.5 cm
